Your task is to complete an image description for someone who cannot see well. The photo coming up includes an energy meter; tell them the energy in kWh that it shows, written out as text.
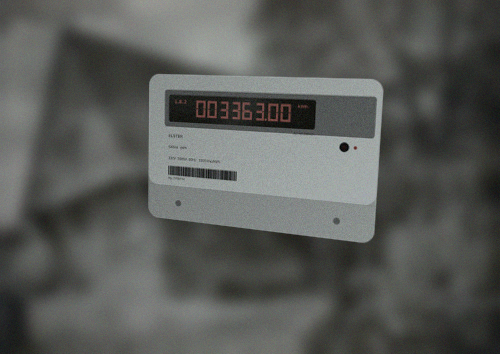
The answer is 3363.00 kWh
